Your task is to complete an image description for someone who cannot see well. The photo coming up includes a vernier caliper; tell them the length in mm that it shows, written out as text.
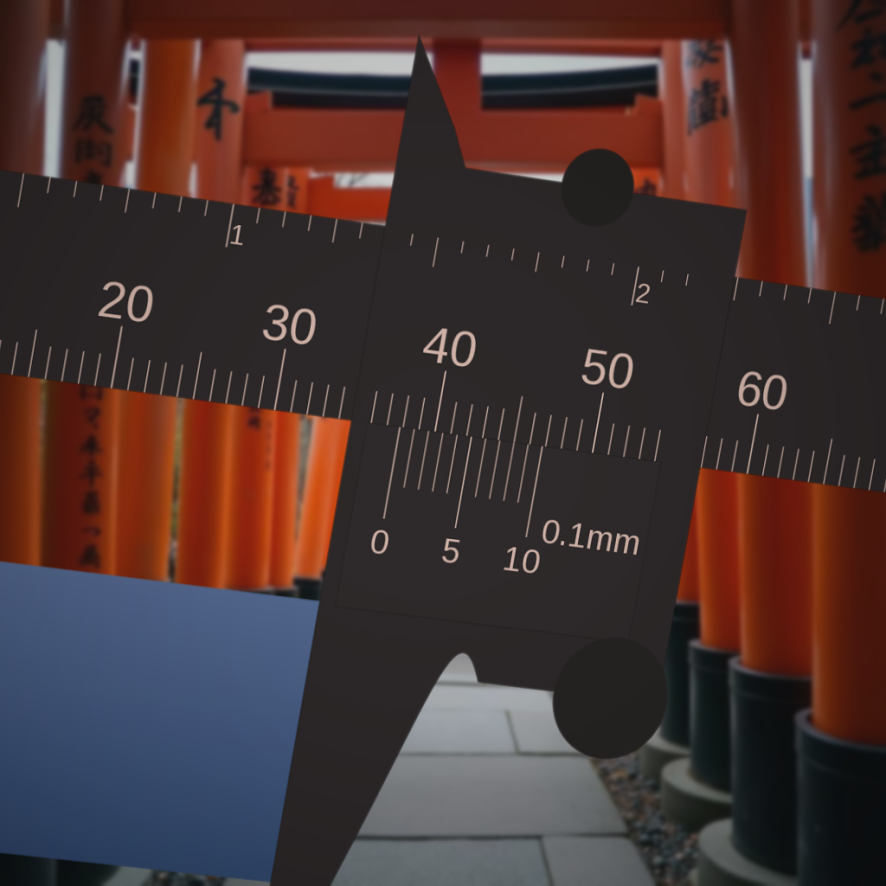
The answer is 37.8 mm
